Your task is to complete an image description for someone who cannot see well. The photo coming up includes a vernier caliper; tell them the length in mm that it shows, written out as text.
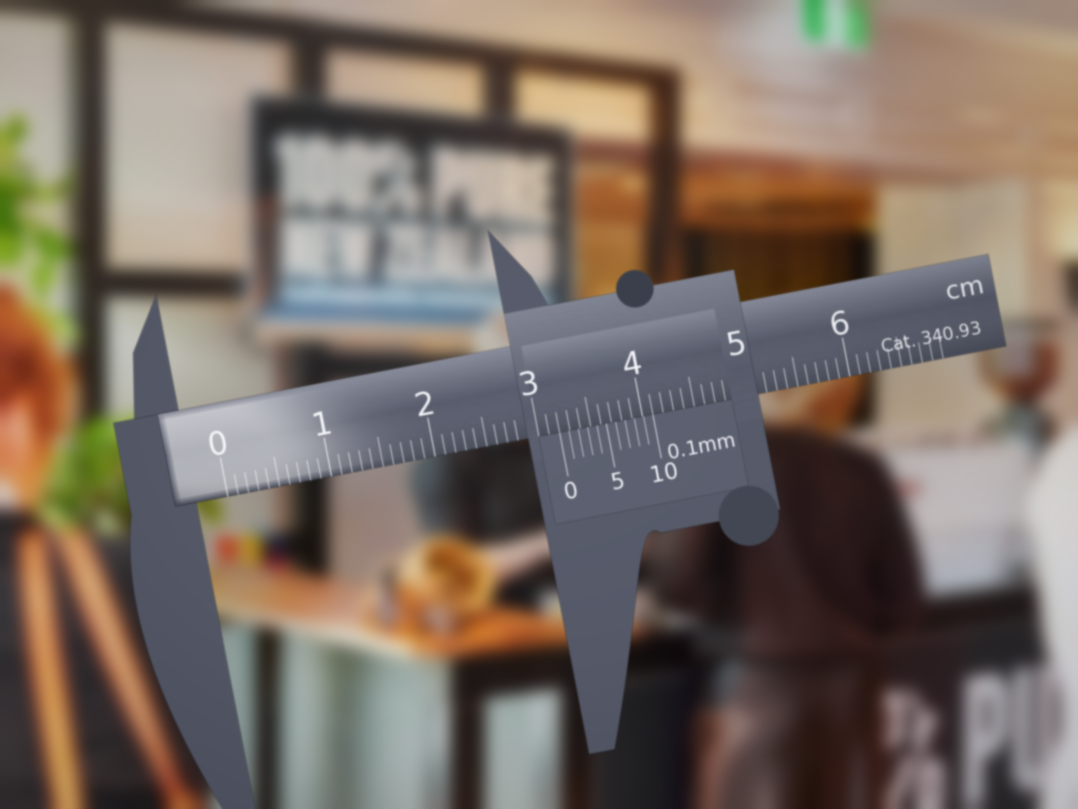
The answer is 32.0 mm
